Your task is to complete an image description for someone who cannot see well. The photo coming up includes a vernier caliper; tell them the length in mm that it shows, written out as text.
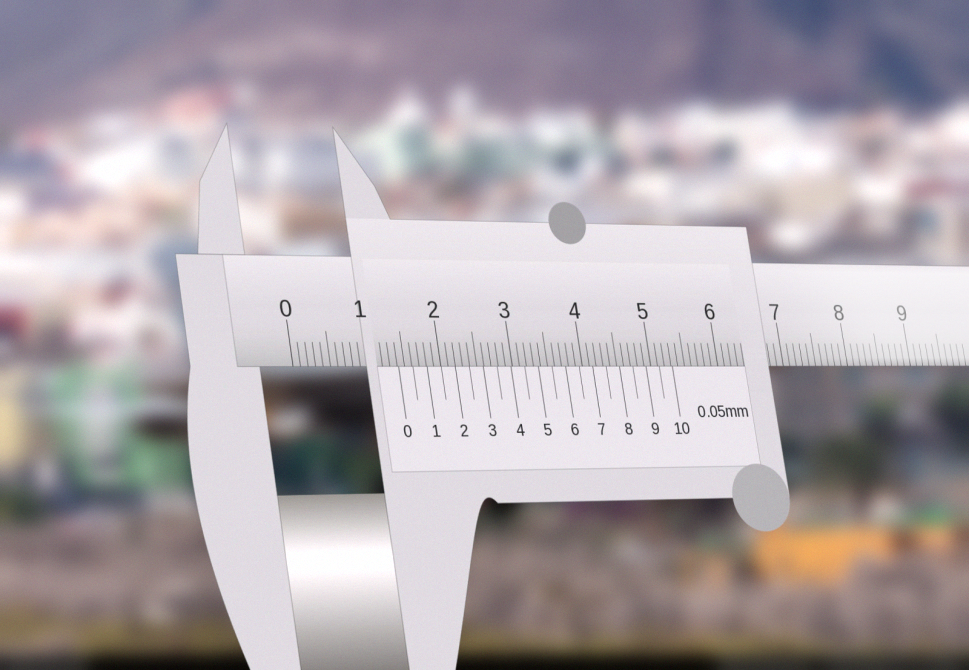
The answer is 14.2 mm
